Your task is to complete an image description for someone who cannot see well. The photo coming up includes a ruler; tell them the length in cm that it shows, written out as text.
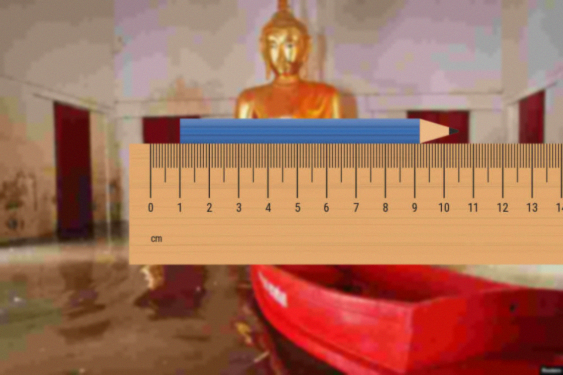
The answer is 9.5 cm
